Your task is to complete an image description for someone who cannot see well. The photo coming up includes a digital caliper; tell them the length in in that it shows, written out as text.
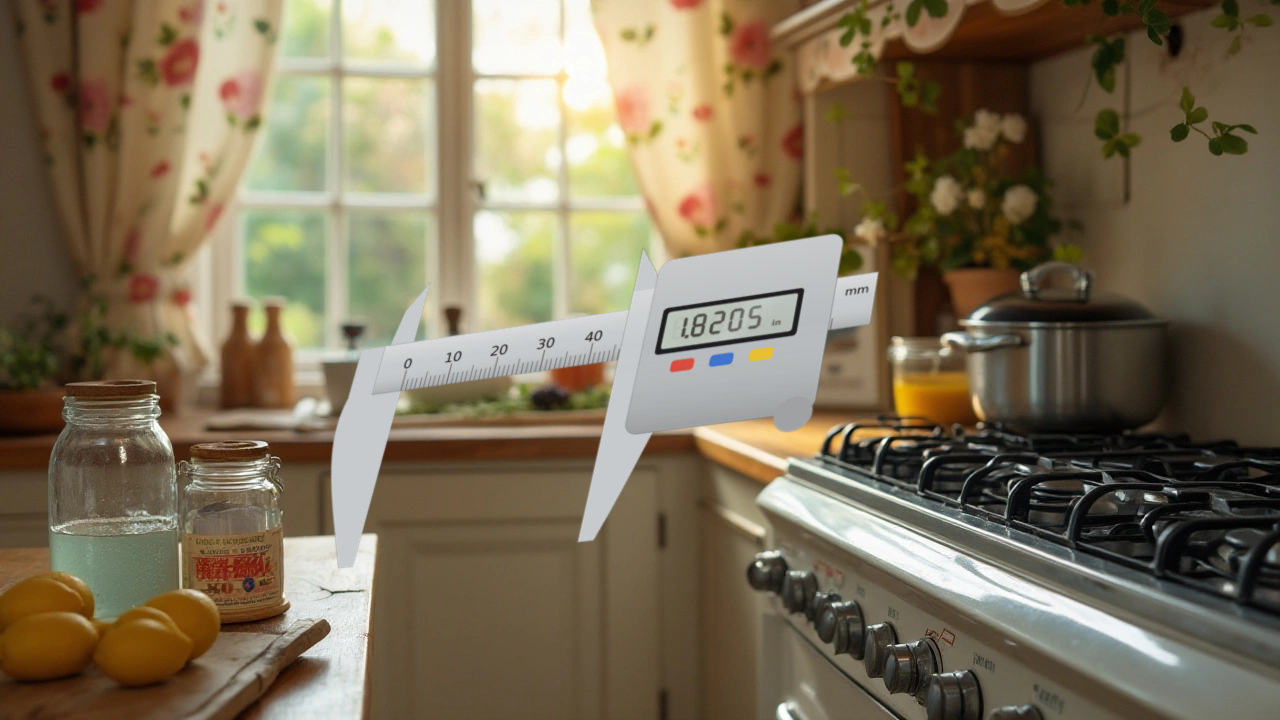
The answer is 1.8205 in
